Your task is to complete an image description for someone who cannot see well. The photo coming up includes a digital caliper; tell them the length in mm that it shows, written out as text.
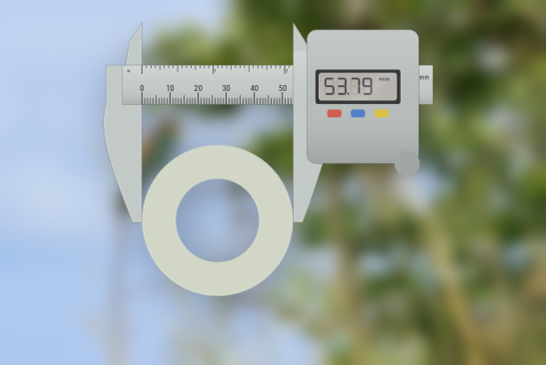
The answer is 53.79 mm
